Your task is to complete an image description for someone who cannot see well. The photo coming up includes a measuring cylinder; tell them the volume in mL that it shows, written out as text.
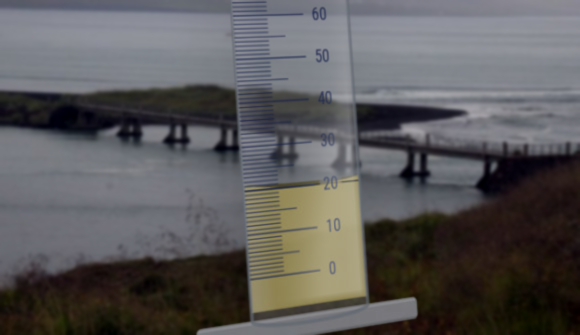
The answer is 20 mL
